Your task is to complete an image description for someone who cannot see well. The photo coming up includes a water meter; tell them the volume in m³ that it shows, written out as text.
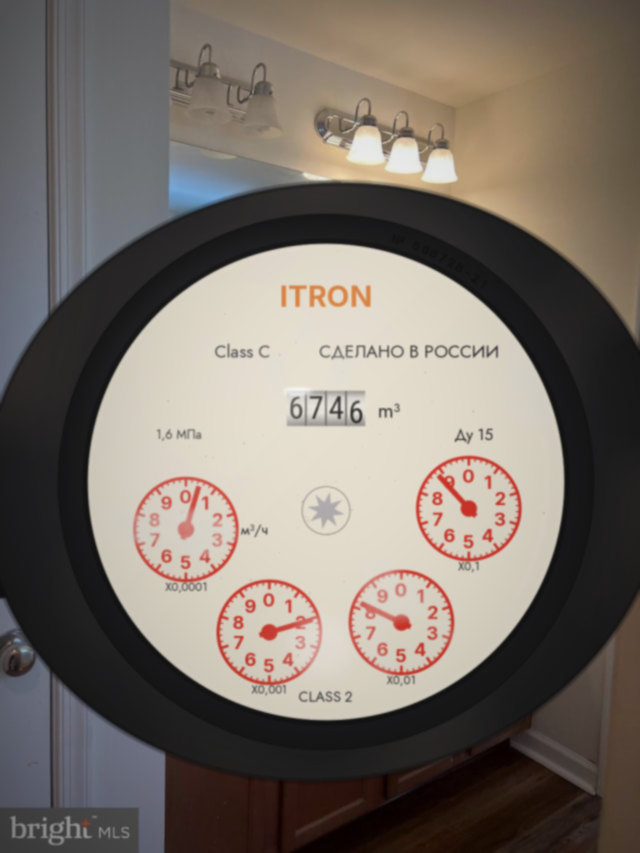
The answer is 6745.8820 m³
